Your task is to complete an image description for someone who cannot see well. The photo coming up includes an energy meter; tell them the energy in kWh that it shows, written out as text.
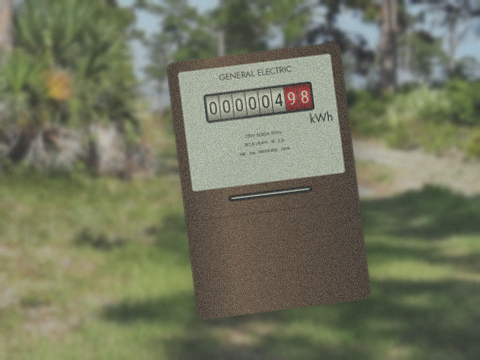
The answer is 4.98 kWh
